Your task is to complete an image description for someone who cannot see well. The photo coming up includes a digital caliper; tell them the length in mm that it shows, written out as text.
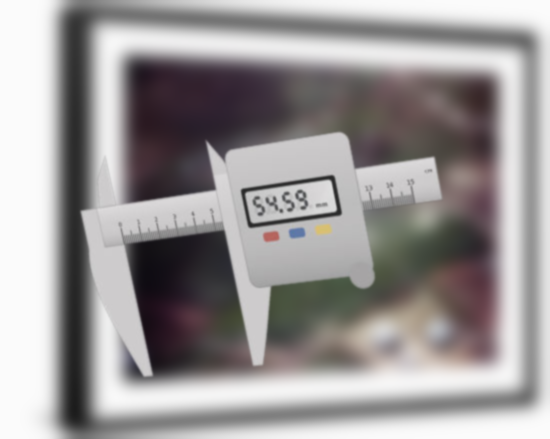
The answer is 54.59 mm
